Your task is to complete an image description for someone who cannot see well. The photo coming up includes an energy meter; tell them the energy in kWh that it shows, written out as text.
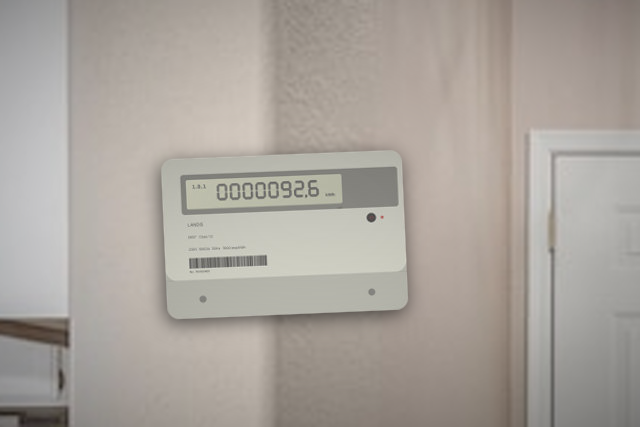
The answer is 92.6 kWh
